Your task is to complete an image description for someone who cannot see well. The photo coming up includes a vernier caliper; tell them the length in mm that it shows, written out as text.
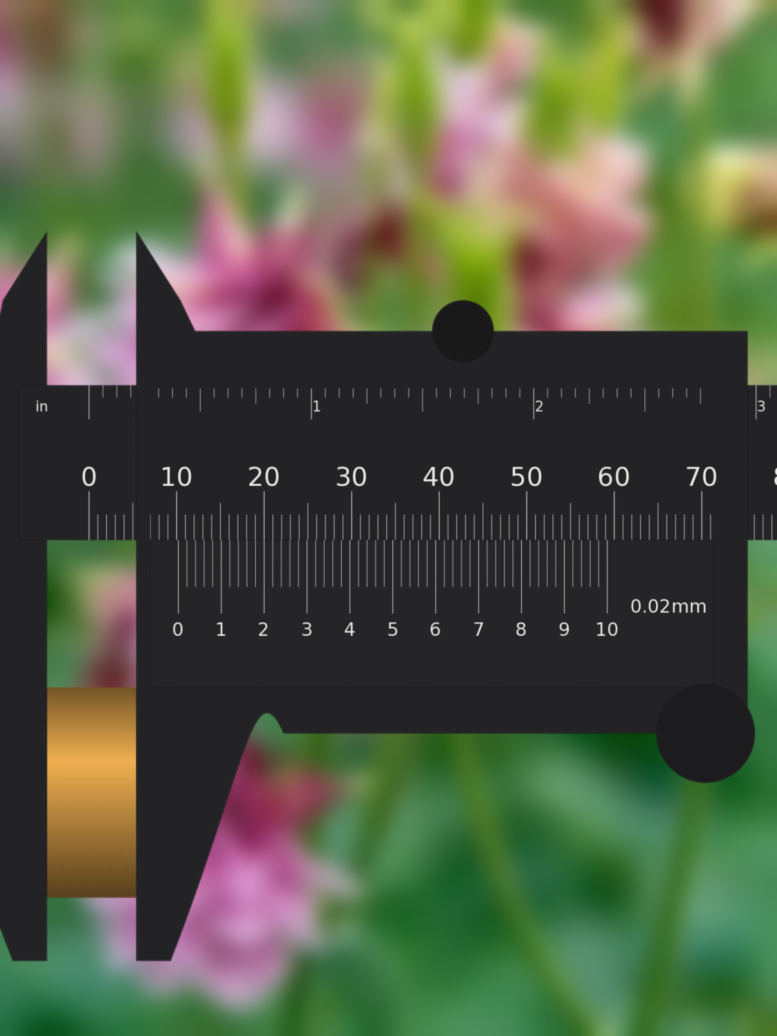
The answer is 10.2 mm
